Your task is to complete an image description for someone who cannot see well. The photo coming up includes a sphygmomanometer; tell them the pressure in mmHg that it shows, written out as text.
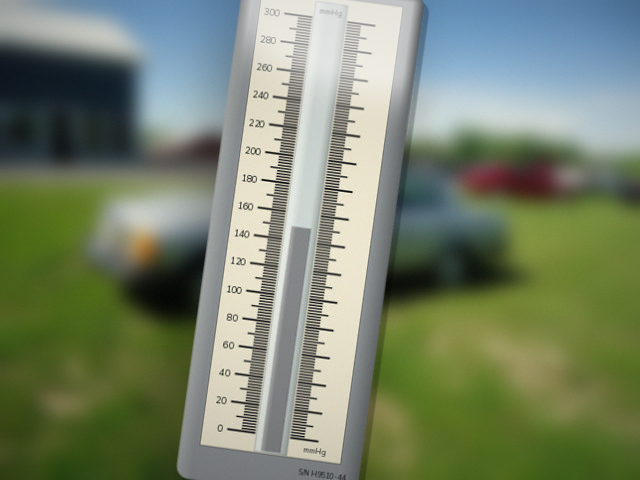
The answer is 150 mmHg
